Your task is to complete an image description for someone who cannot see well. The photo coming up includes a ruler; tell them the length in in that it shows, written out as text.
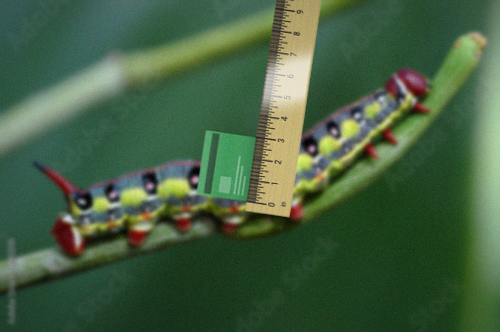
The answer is 3 in
